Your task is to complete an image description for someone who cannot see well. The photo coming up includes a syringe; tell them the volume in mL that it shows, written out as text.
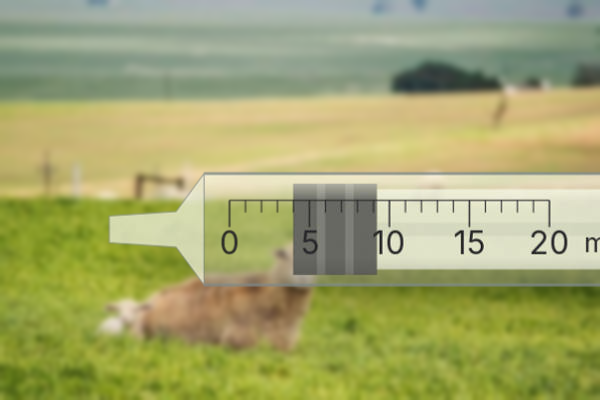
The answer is 4 mL
